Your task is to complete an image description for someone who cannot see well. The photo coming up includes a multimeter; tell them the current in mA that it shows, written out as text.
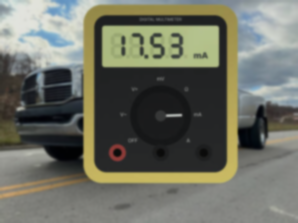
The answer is 17.53 mA
